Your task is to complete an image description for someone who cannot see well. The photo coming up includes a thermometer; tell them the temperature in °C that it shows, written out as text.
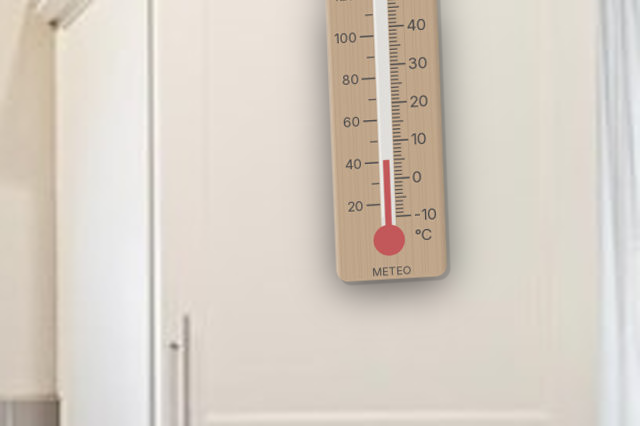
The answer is 5 °C
